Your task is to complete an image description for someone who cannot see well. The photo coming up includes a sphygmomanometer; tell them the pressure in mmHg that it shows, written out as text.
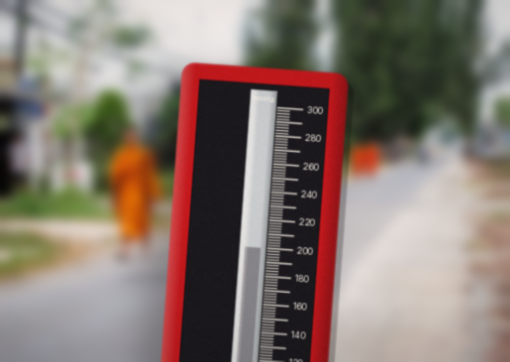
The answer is 200 mmHg
